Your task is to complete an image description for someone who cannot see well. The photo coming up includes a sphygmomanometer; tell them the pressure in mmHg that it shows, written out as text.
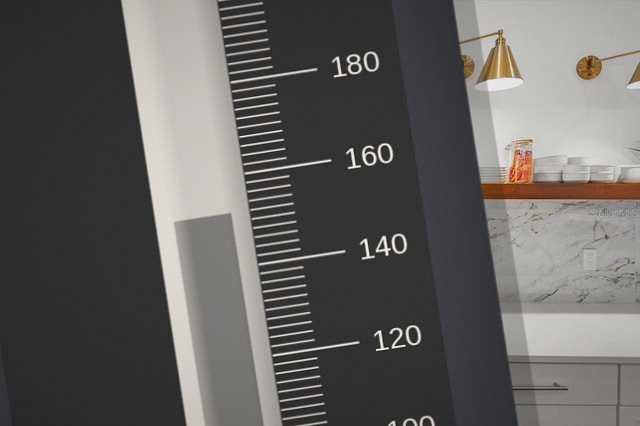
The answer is 152 mmHg
